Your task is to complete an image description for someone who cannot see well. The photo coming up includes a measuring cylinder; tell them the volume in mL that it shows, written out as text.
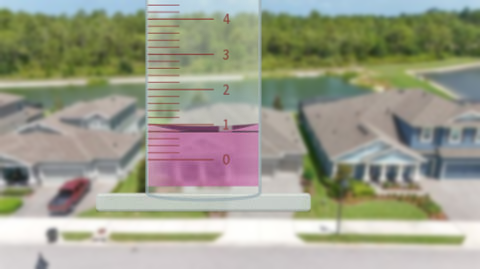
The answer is 0.8 mL
